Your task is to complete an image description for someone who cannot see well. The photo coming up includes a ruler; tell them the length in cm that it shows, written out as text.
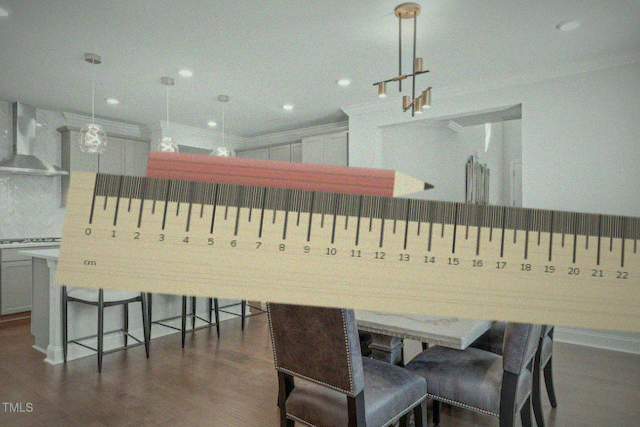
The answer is 12 cm
